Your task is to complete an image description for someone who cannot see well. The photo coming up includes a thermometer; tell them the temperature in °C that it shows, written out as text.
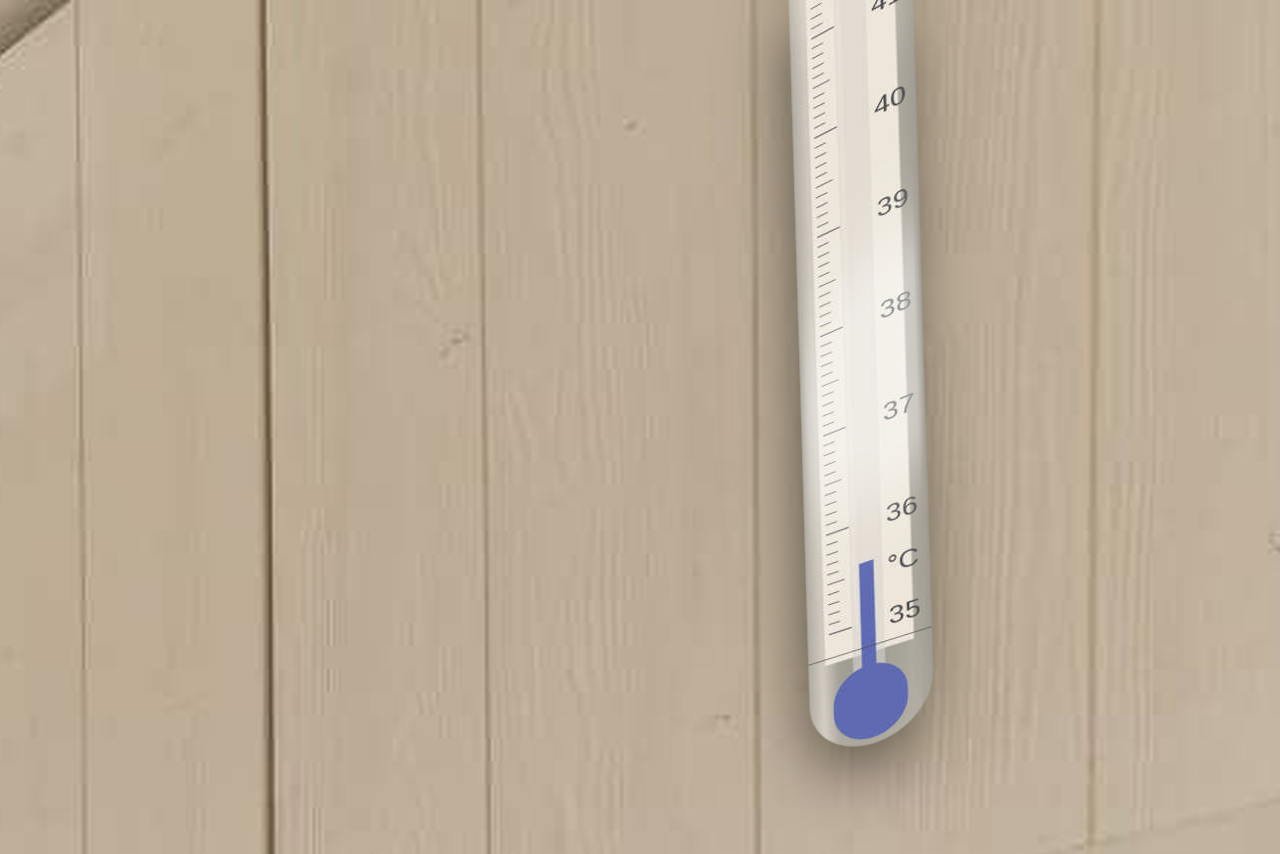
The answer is 35.6 °C
